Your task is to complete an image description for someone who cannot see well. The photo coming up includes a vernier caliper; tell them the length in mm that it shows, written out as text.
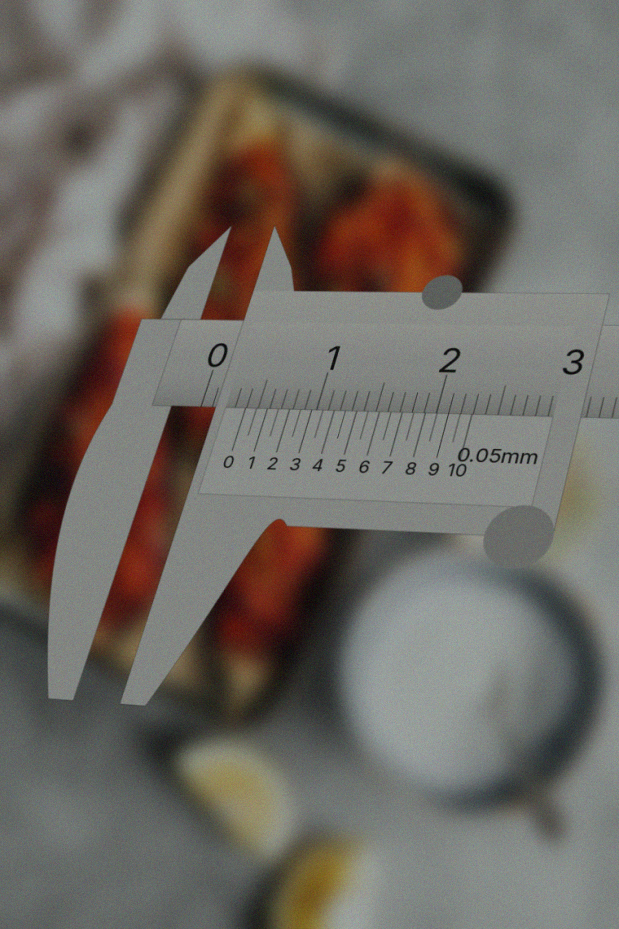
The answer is 3.9 mm
